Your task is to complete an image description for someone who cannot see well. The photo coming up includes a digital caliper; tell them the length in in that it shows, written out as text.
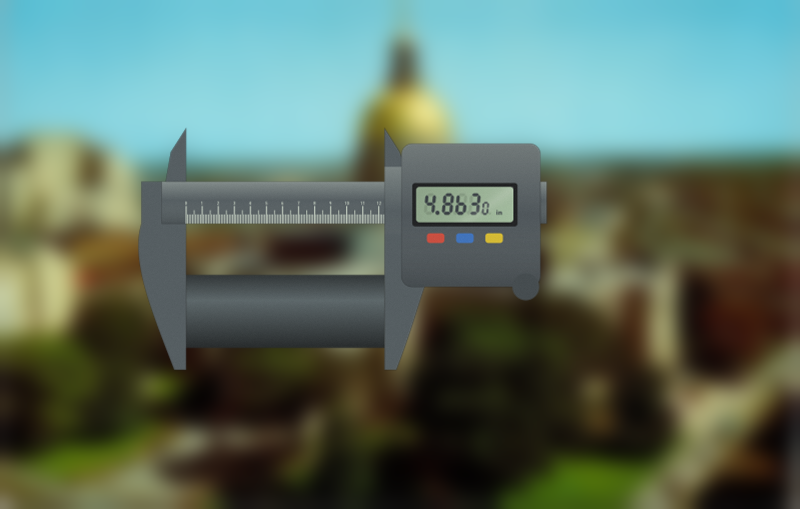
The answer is 4.8630 in
